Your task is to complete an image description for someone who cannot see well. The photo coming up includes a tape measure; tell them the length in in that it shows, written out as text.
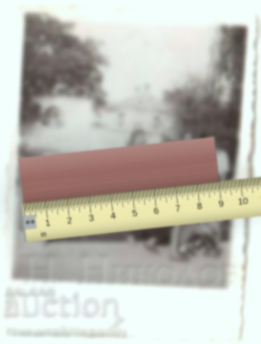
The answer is 9 in
